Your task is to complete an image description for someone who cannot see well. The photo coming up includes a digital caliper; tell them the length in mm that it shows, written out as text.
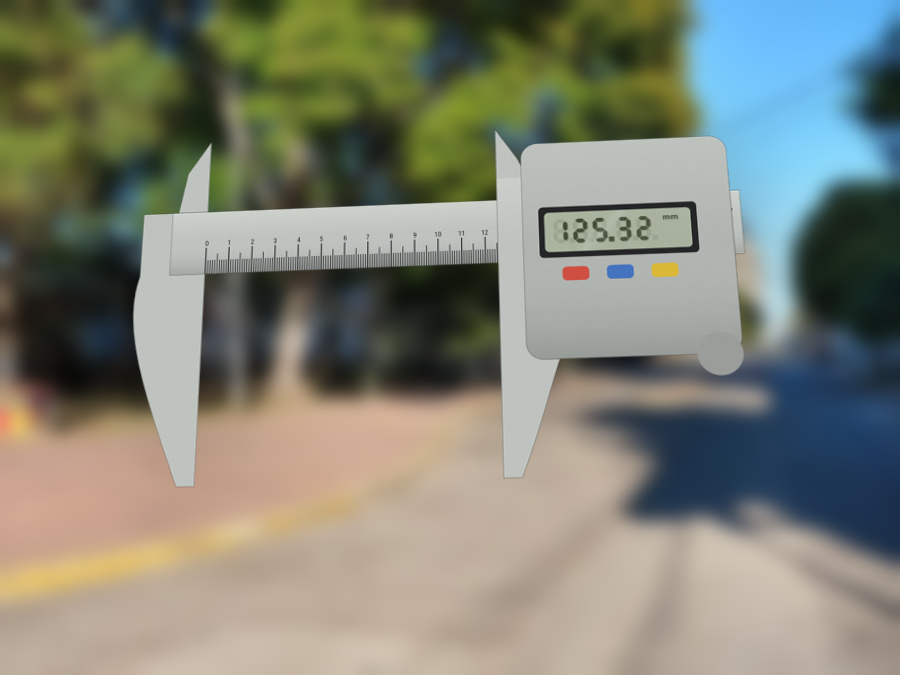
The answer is 125.32 mm
